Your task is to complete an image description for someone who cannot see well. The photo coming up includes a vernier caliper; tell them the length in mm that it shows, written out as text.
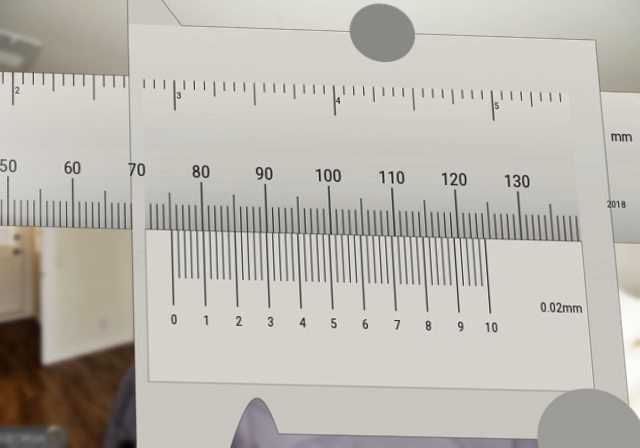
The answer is 75.2 mm
